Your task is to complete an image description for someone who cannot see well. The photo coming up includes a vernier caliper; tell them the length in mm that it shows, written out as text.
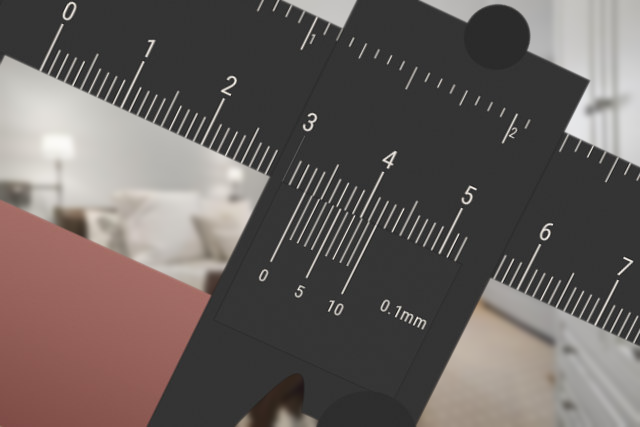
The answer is 33.0 mm
